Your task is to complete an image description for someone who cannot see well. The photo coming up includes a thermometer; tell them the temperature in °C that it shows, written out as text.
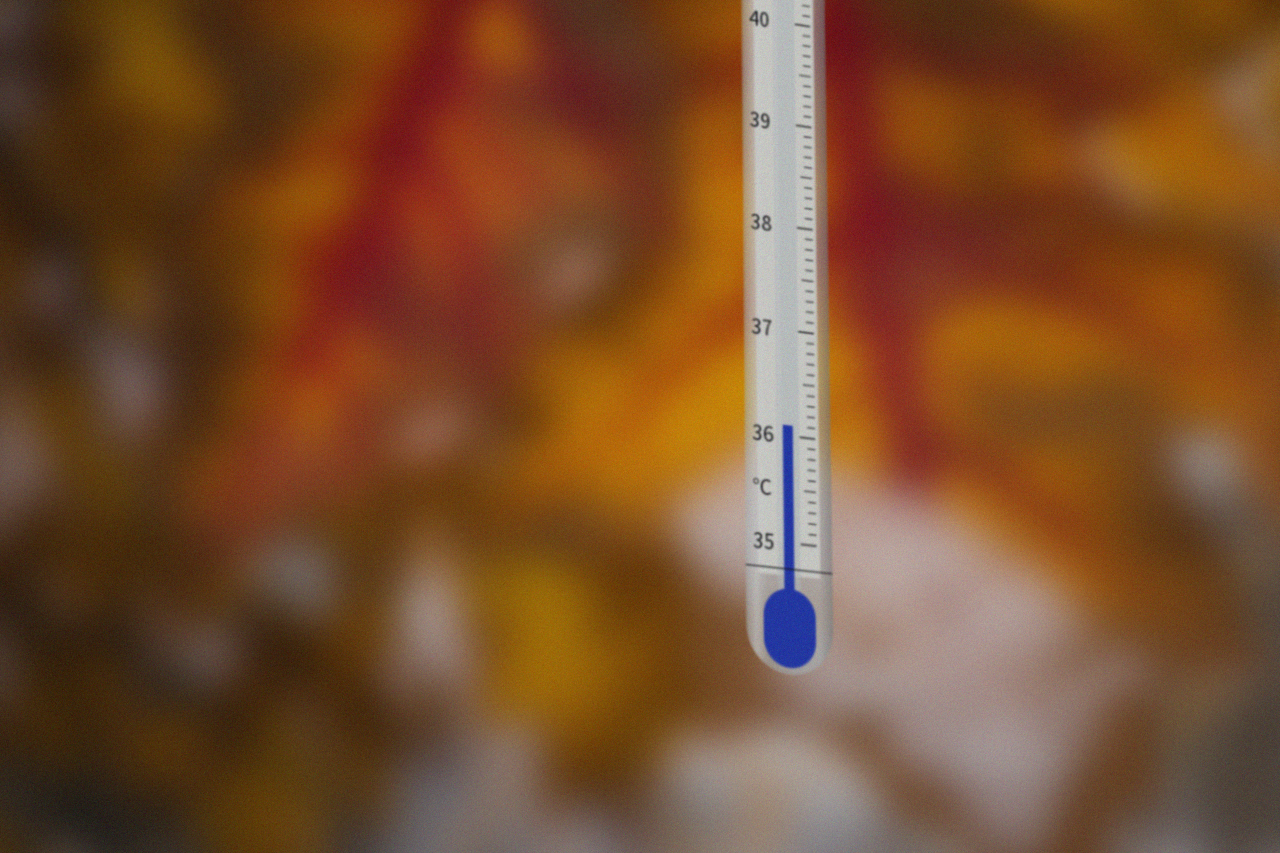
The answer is 36.1 °C
